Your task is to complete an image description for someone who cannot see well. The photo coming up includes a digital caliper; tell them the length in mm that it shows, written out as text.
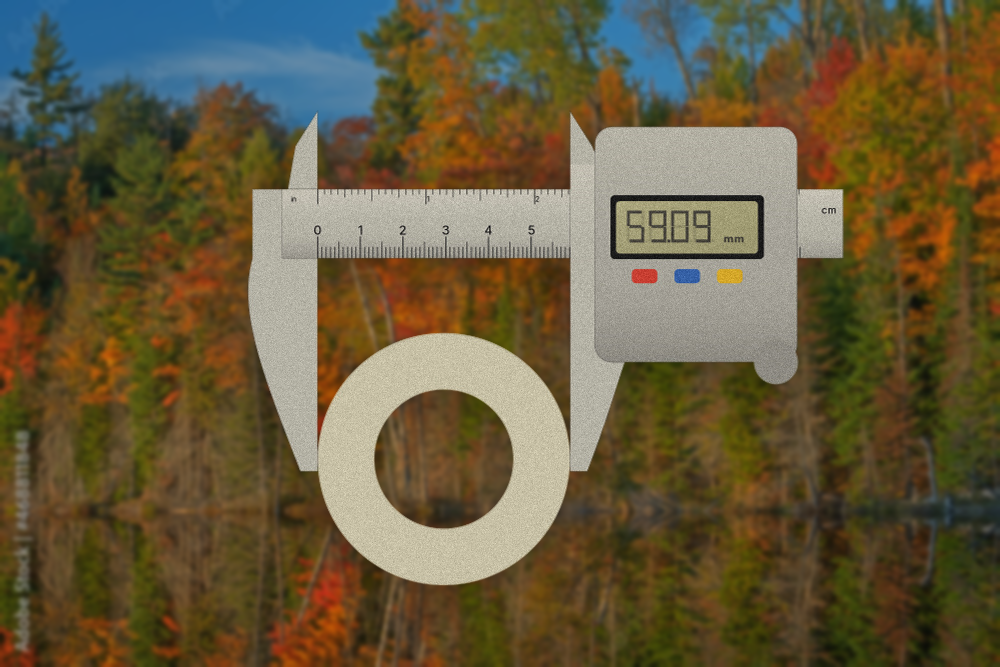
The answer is 59.09 mm
